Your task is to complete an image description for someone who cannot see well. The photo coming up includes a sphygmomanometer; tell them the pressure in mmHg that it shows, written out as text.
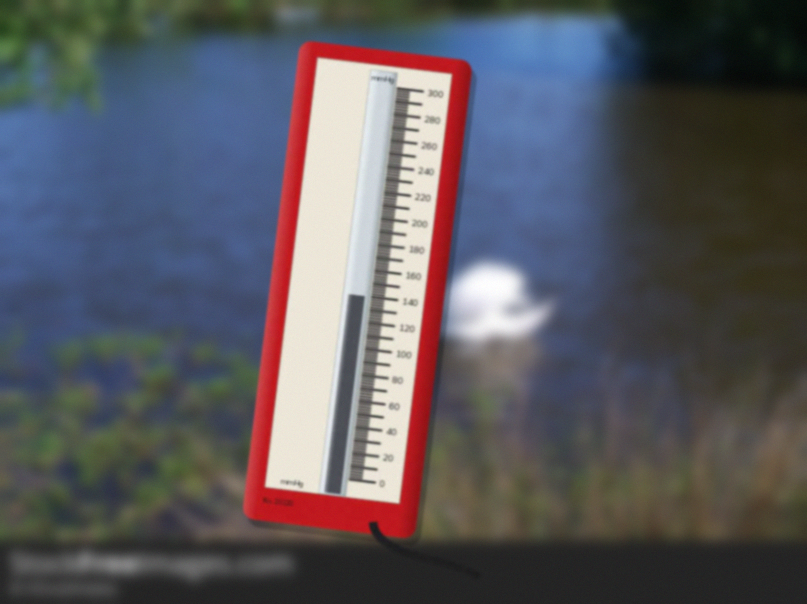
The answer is 140 mmHg
